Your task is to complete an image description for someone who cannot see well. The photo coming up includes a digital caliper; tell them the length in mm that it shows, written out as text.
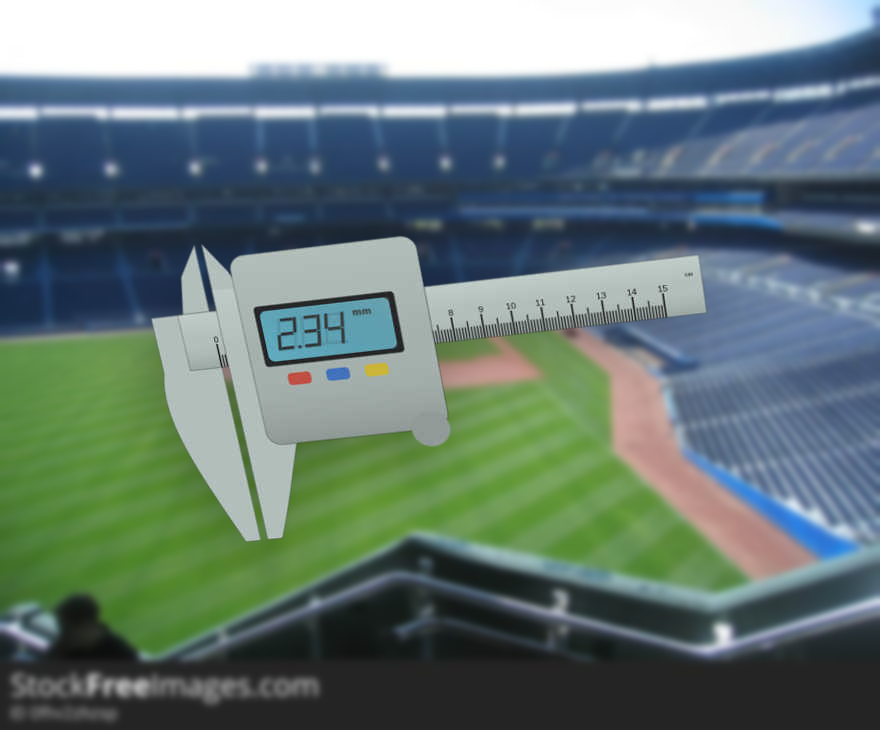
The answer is 2.34 mm
